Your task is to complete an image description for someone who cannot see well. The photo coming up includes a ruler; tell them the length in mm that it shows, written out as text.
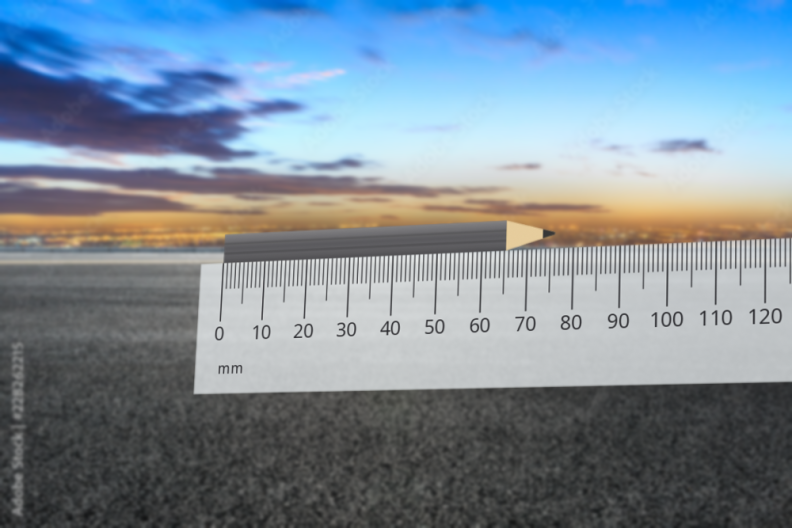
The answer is 76 mm
